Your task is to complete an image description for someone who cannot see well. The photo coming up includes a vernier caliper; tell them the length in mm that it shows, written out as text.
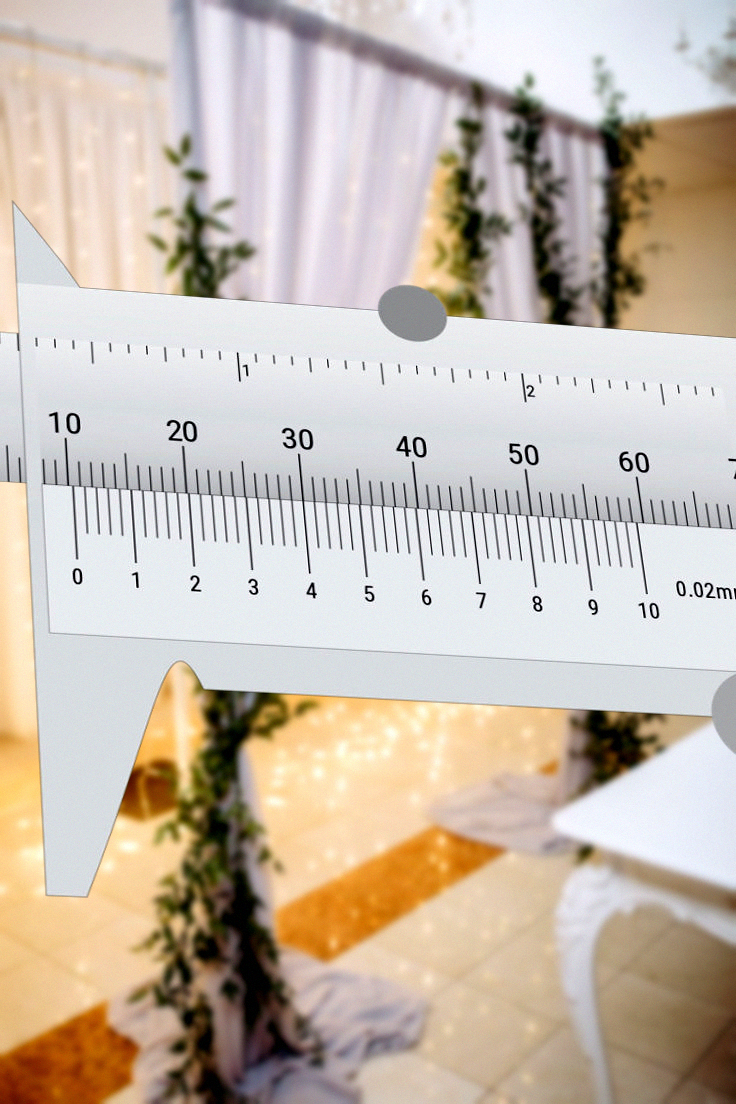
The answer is 10.4 mm
